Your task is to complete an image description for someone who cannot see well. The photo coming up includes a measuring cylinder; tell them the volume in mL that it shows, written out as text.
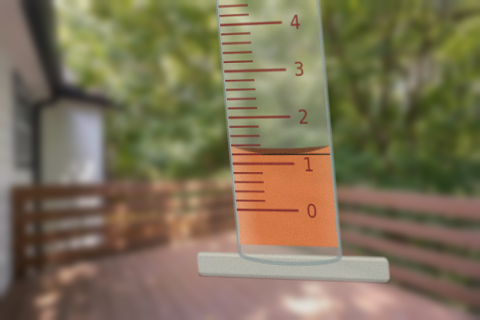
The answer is 1.2 mL
